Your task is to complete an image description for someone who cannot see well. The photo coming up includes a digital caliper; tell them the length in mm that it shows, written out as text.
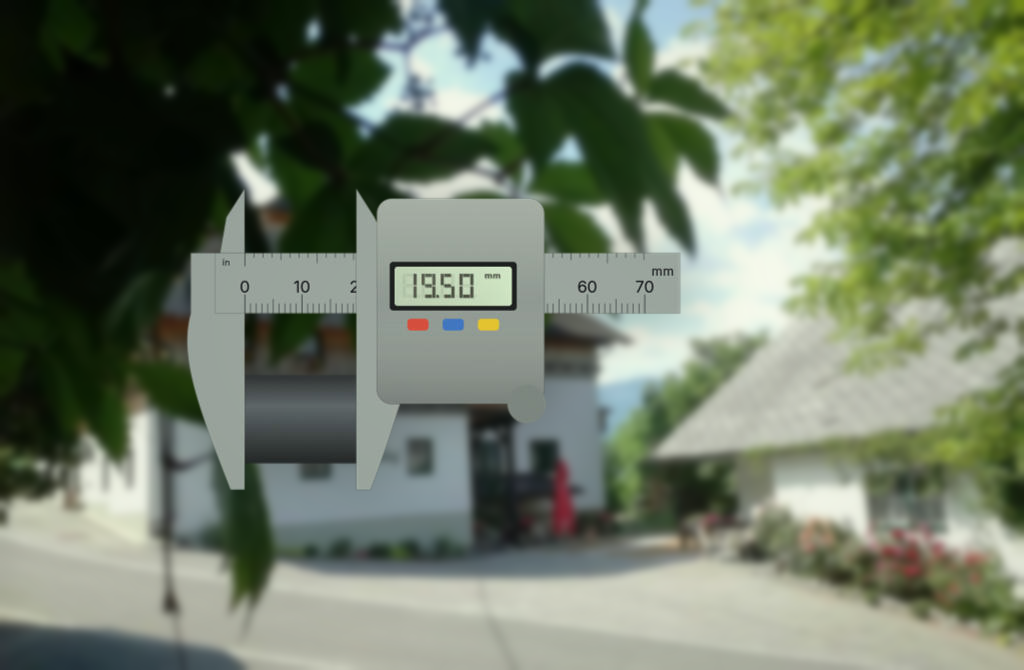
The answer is 19.50 mm
